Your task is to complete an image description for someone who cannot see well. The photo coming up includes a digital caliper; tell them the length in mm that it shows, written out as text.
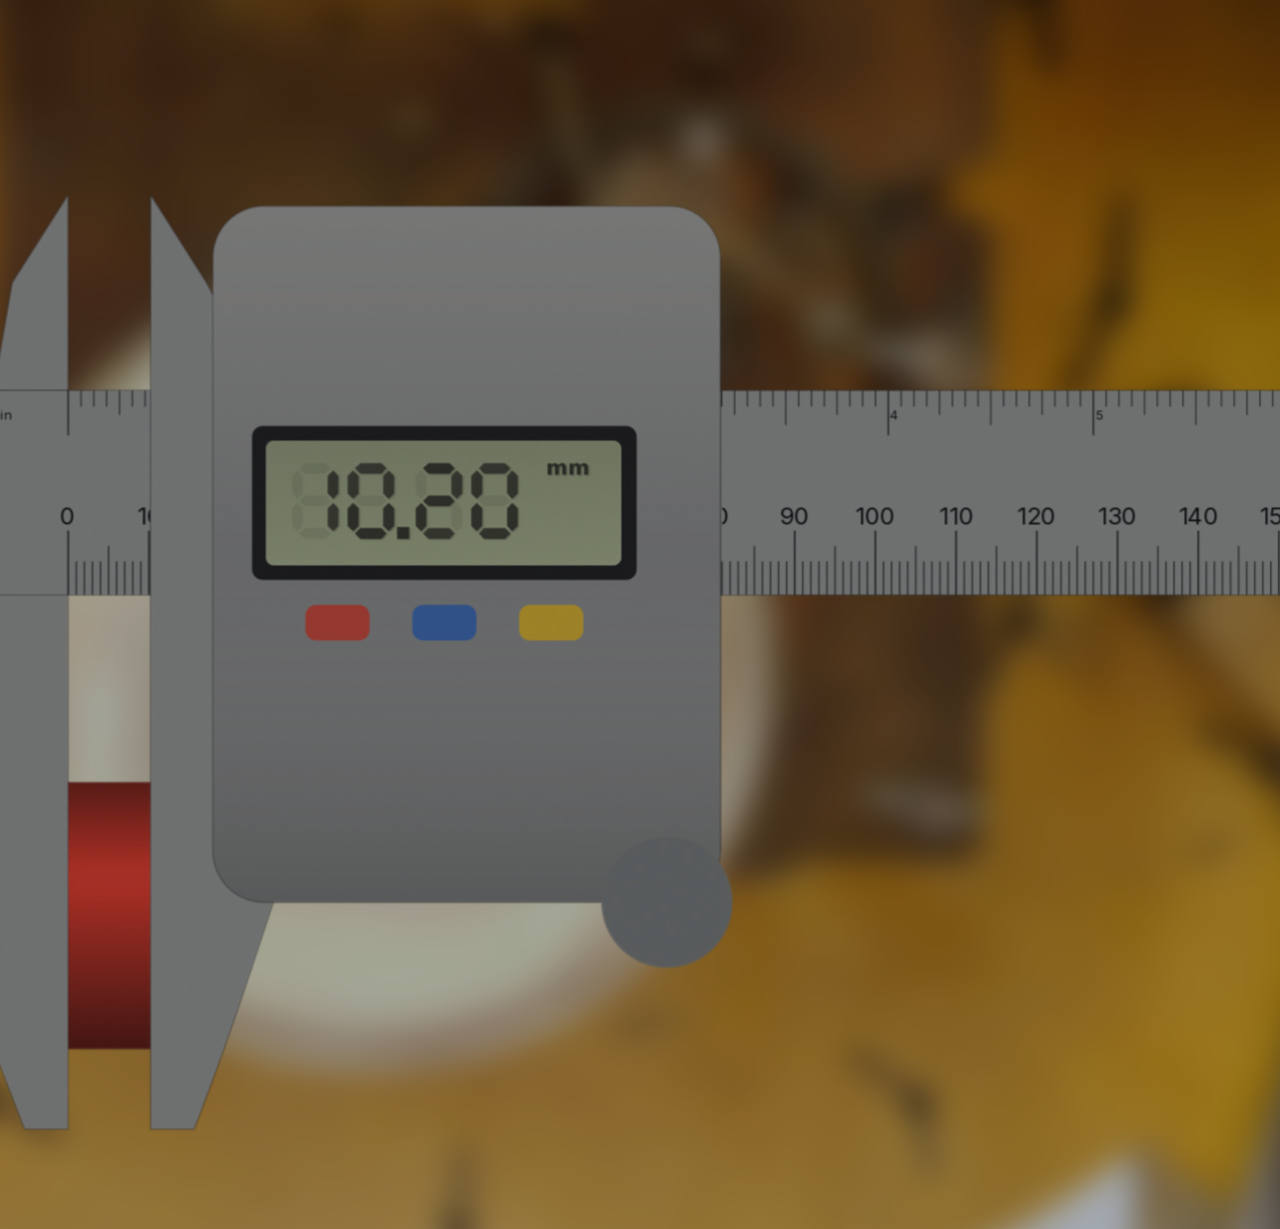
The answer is 10.20 mm
